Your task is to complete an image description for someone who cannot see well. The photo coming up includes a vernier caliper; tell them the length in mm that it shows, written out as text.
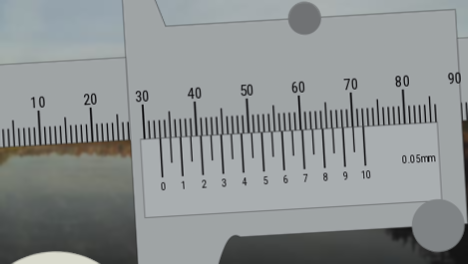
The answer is 33.0 mm
